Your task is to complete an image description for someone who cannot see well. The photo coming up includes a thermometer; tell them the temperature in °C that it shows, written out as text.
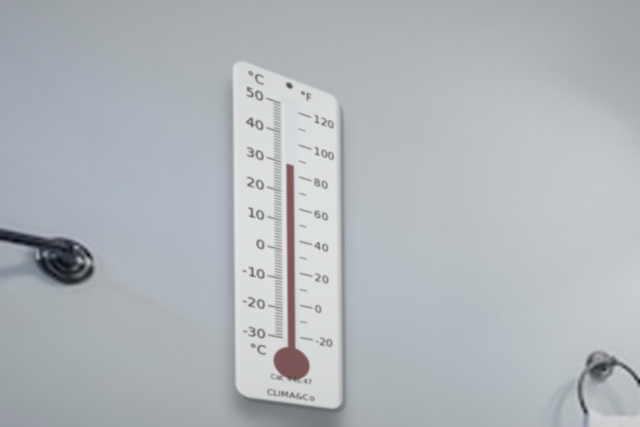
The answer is 30 °C
